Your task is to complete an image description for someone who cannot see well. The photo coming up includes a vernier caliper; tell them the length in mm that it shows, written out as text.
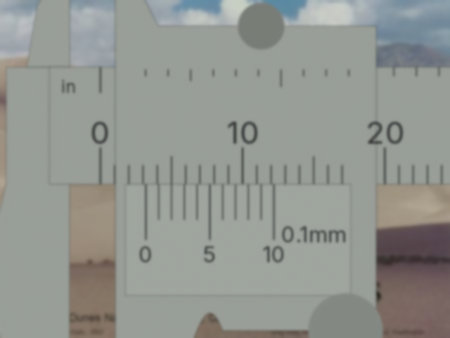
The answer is 3.2 mm
